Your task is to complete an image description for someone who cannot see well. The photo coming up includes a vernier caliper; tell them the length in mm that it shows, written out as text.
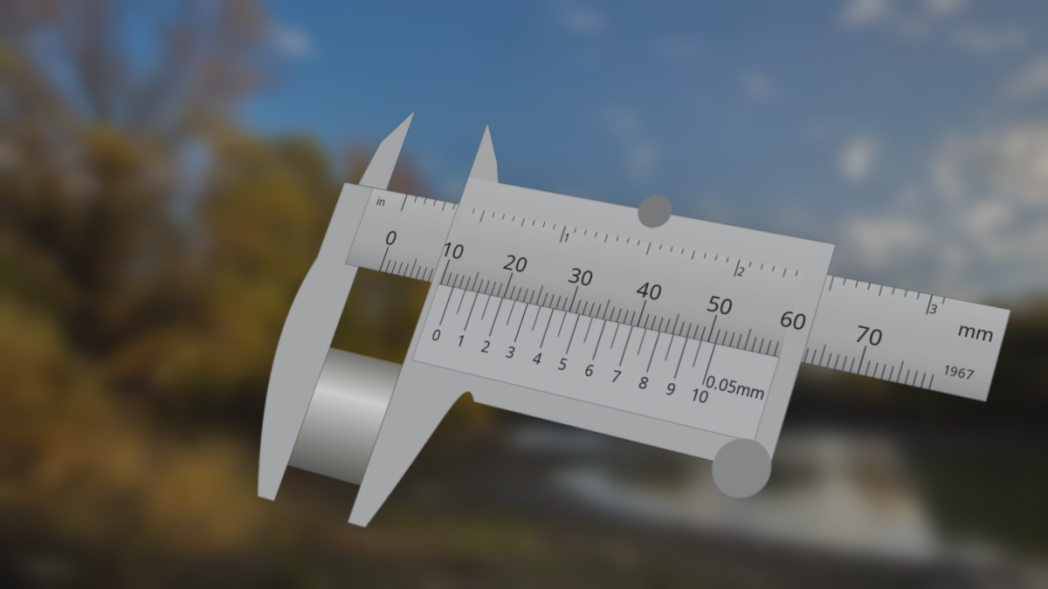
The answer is 12.0 mm
